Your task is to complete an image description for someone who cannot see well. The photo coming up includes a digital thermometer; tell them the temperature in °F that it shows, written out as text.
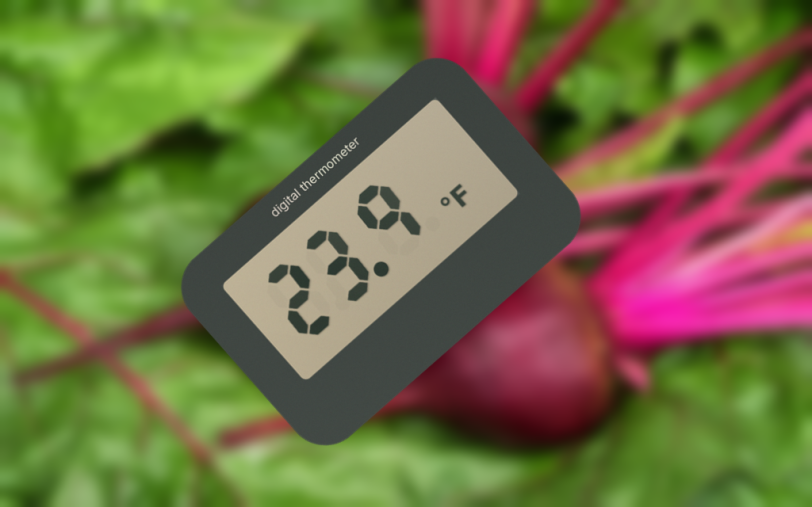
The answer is 23.9 °F
